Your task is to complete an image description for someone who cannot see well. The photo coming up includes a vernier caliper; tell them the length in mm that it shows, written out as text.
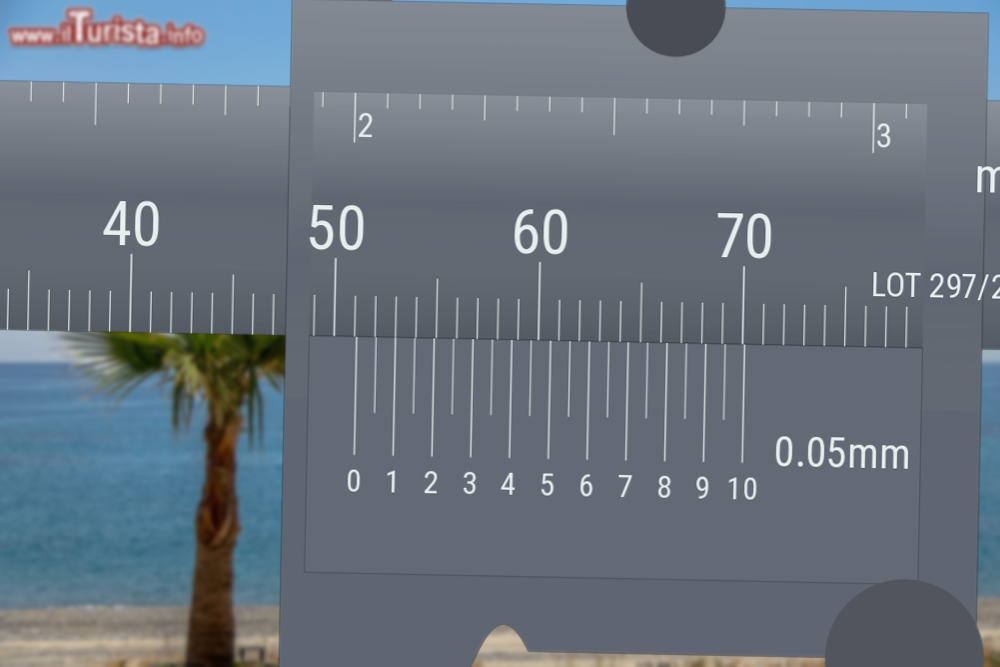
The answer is 51.1 mm
